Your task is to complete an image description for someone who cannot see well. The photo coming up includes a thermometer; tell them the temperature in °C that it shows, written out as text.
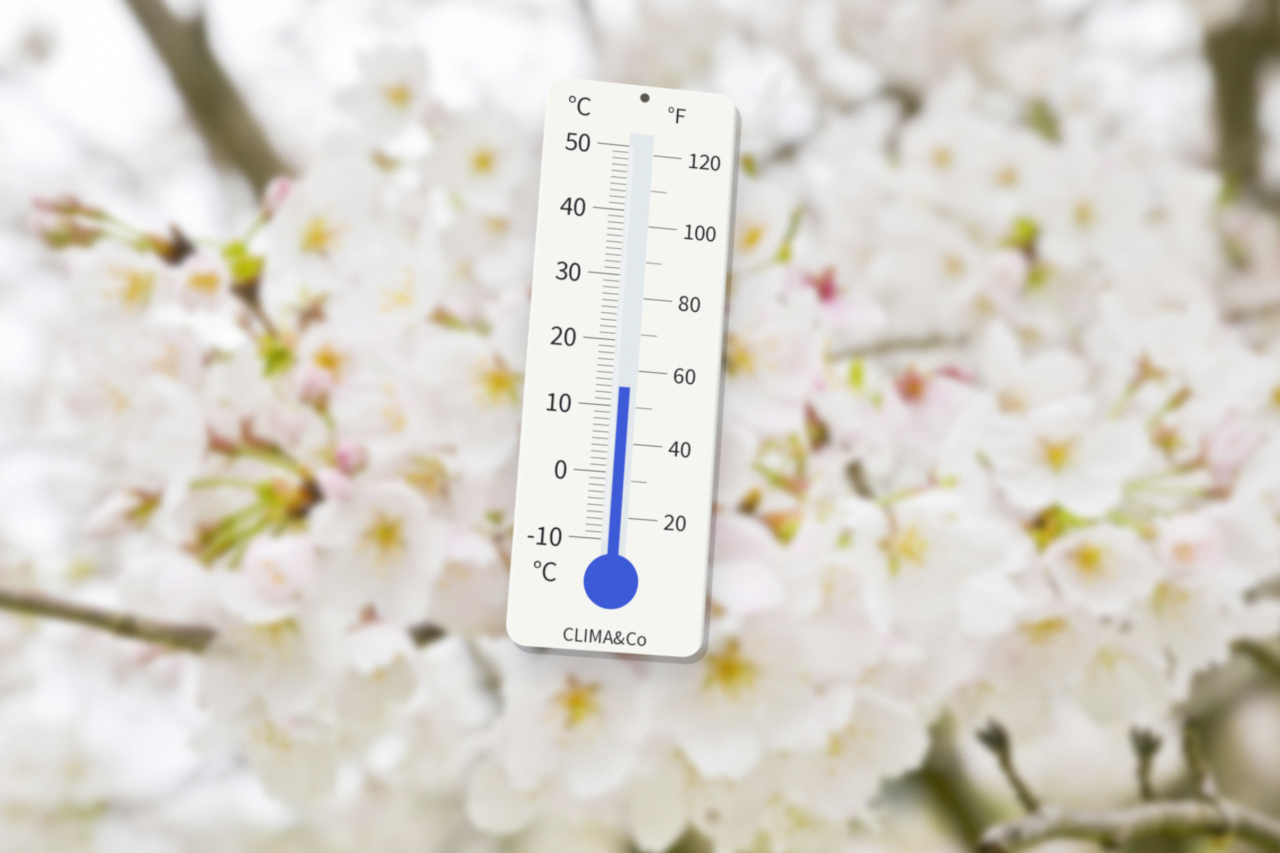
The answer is 13 °C
